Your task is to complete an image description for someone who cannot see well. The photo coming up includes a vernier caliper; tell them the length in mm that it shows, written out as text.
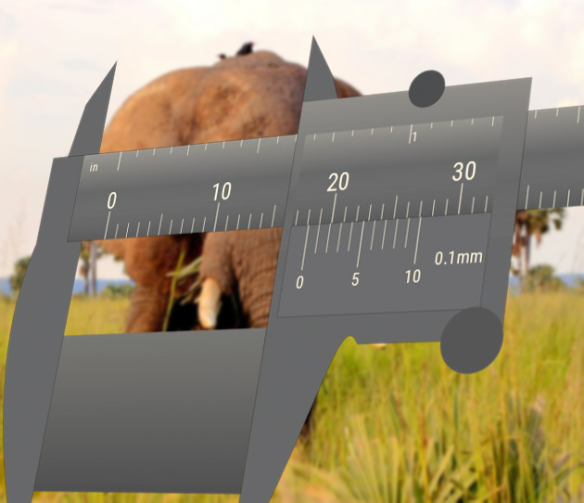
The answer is 18.1 mm
